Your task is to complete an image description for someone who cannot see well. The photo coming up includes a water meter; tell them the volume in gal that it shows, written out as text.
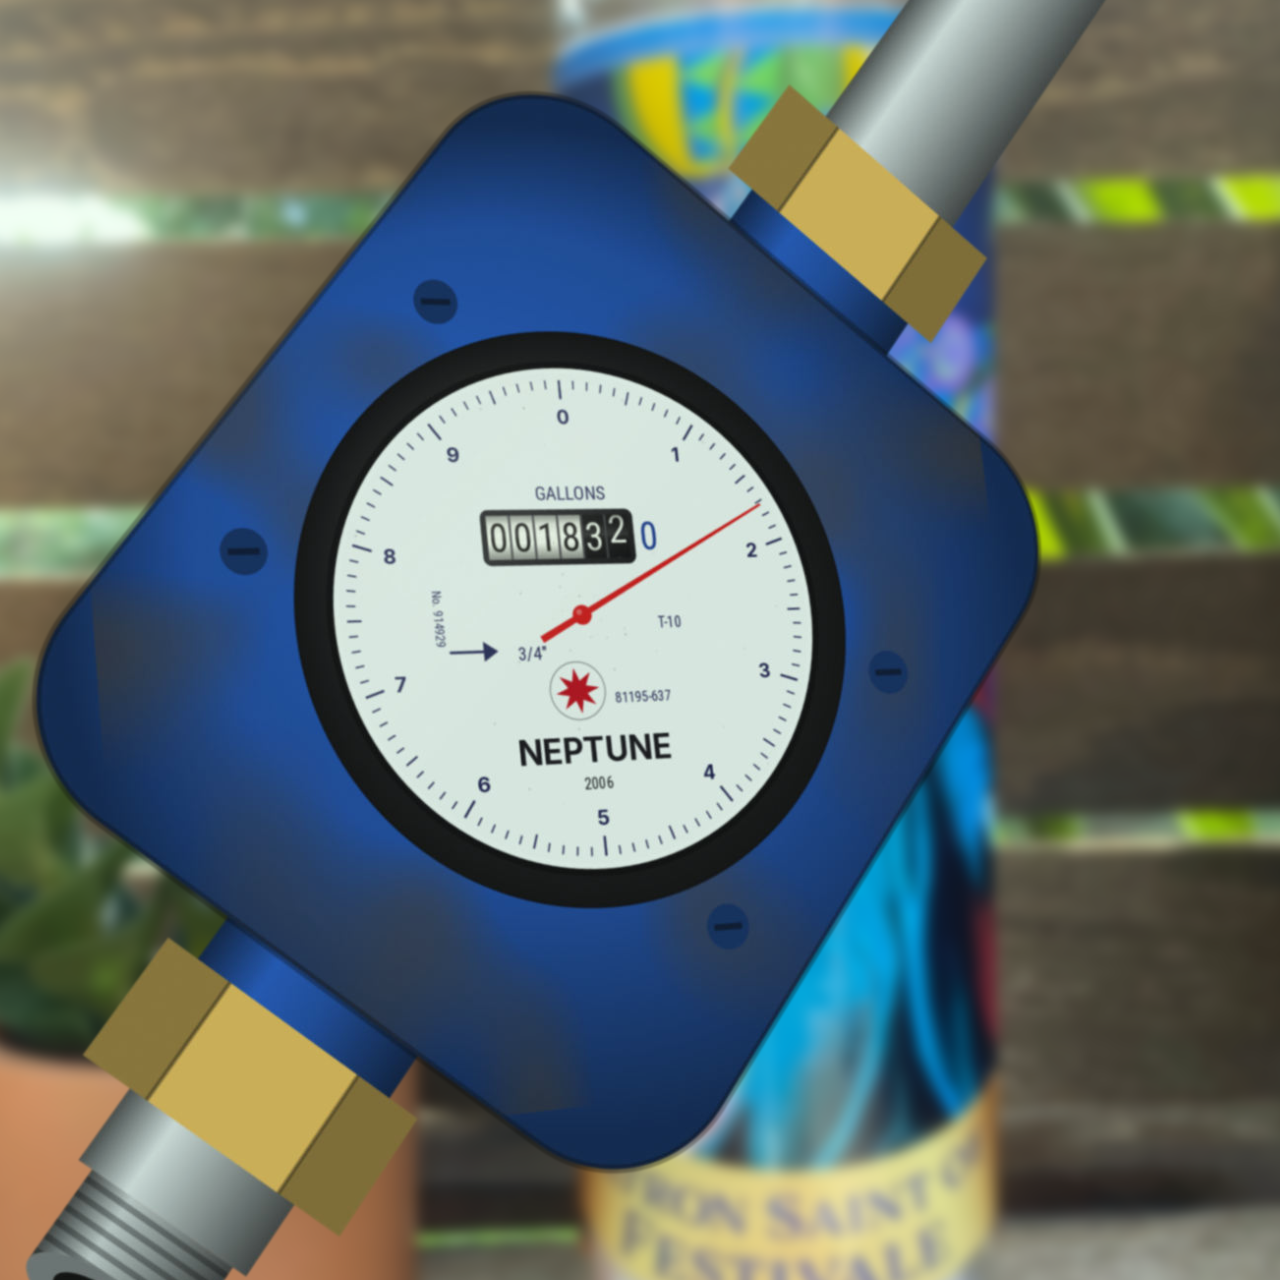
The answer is 18321.7 gal
